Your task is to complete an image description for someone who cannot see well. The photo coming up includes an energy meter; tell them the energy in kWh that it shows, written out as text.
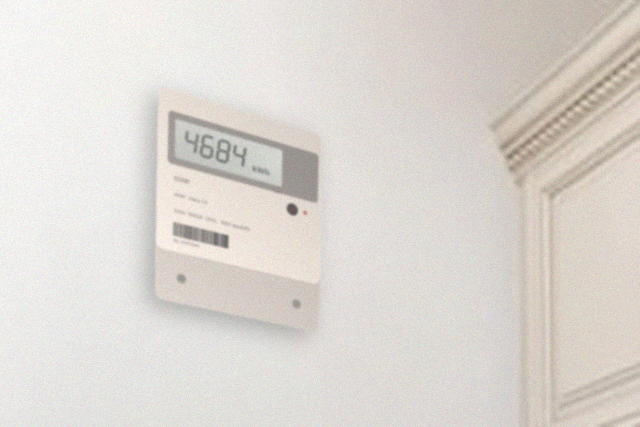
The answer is 4684 kWh
